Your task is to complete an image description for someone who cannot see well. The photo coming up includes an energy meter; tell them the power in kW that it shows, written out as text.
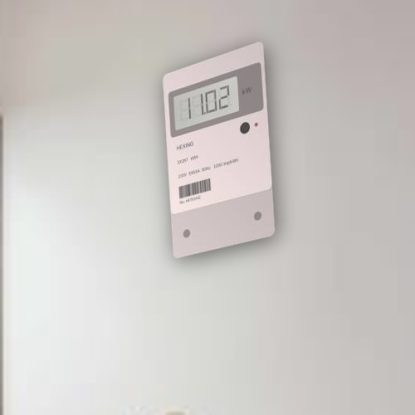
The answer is 11.02 kW
